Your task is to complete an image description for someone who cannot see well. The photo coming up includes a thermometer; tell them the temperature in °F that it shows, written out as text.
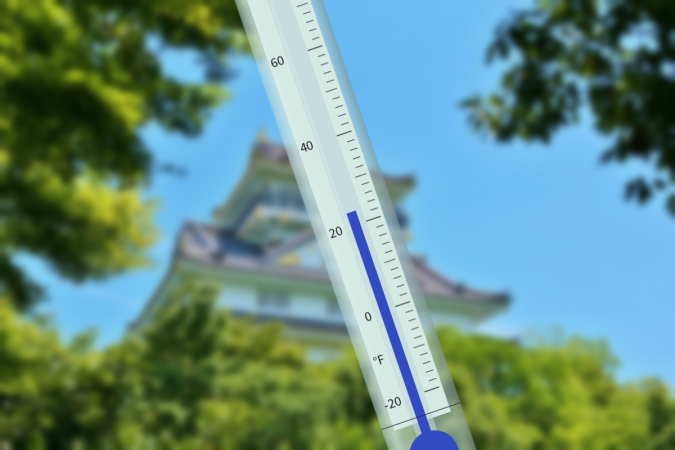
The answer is 23 °F
